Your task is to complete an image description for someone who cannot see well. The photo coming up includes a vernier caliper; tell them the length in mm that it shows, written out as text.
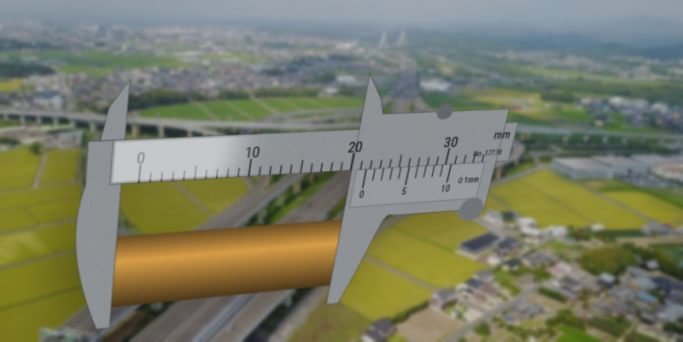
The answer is 21.6 mm
